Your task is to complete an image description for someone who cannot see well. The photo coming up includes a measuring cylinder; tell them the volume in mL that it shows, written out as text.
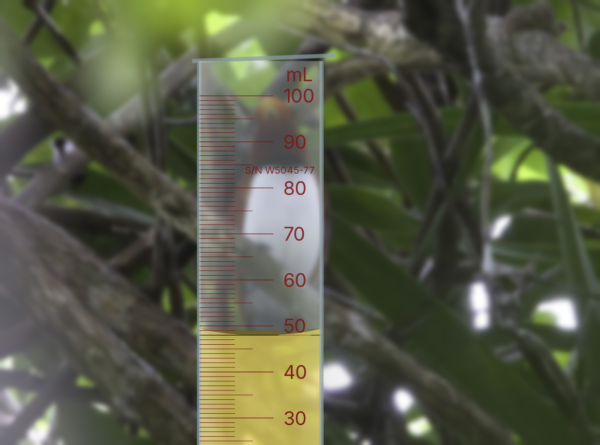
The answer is 48 mL
